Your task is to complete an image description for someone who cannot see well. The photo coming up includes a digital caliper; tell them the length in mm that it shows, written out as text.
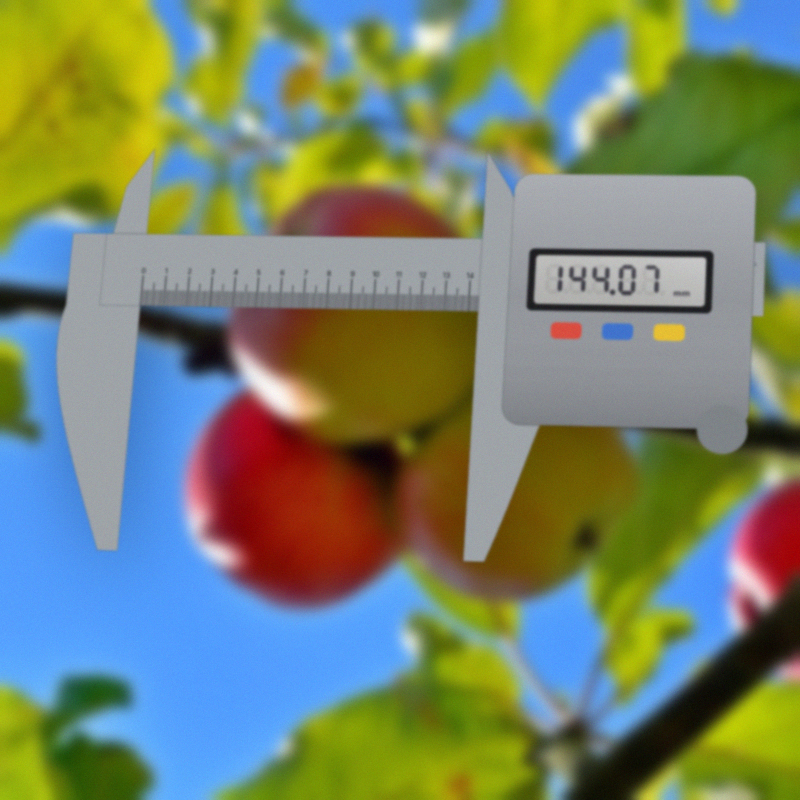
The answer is 144.07 mm
